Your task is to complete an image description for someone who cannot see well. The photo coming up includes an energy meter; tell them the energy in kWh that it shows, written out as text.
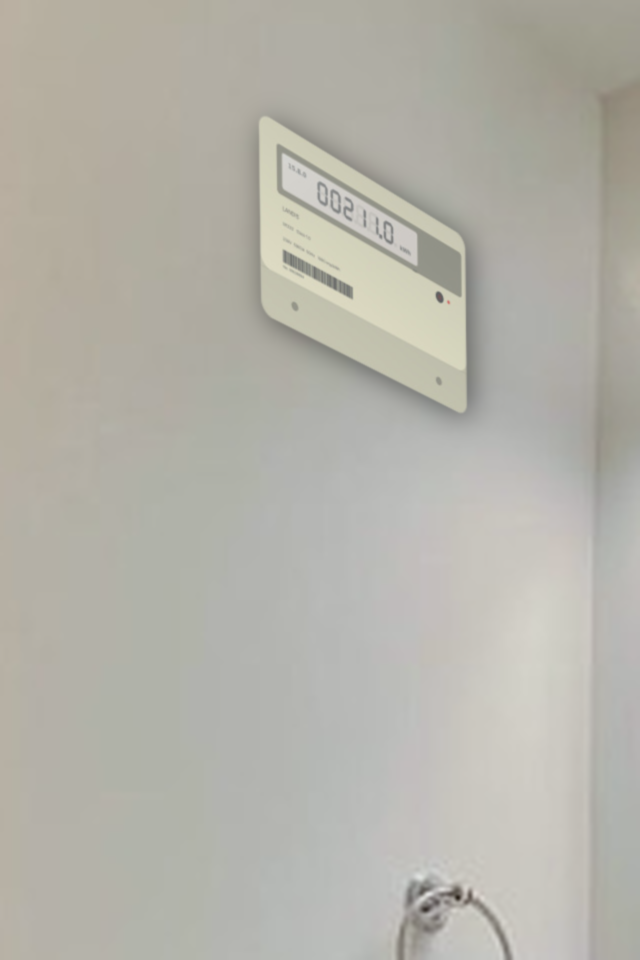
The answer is 211.0 kWh
